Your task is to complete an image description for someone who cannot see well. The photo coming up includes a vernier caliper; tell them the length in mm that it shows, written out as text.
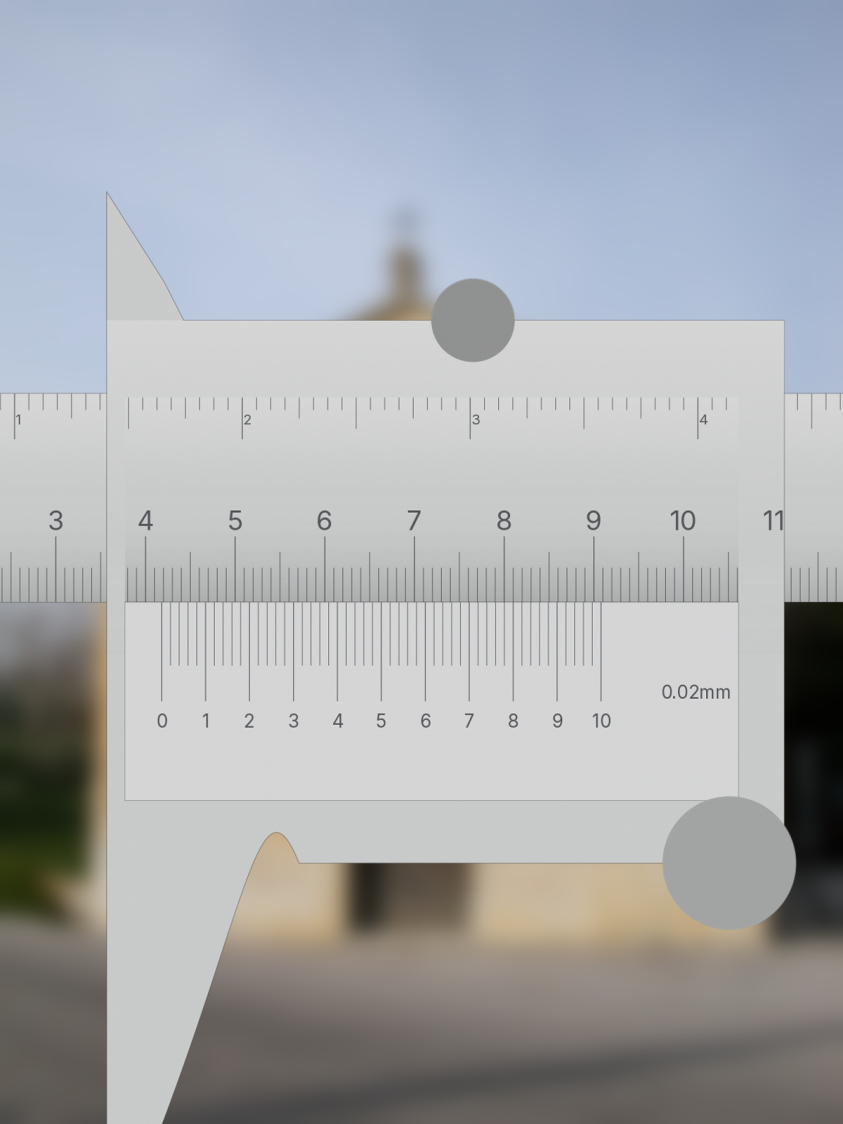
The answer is 41.8 mm
